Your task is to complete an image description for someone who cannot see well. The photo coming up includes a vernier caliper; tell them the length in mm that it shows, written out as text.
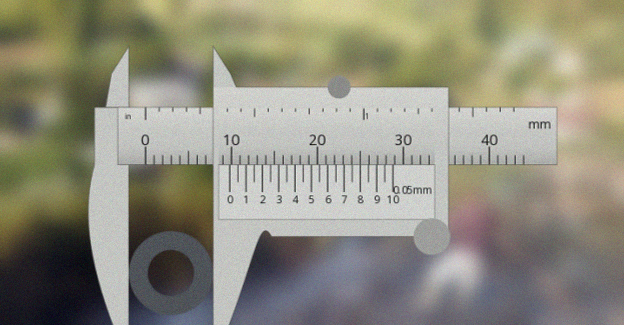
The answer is 9.8 mm
